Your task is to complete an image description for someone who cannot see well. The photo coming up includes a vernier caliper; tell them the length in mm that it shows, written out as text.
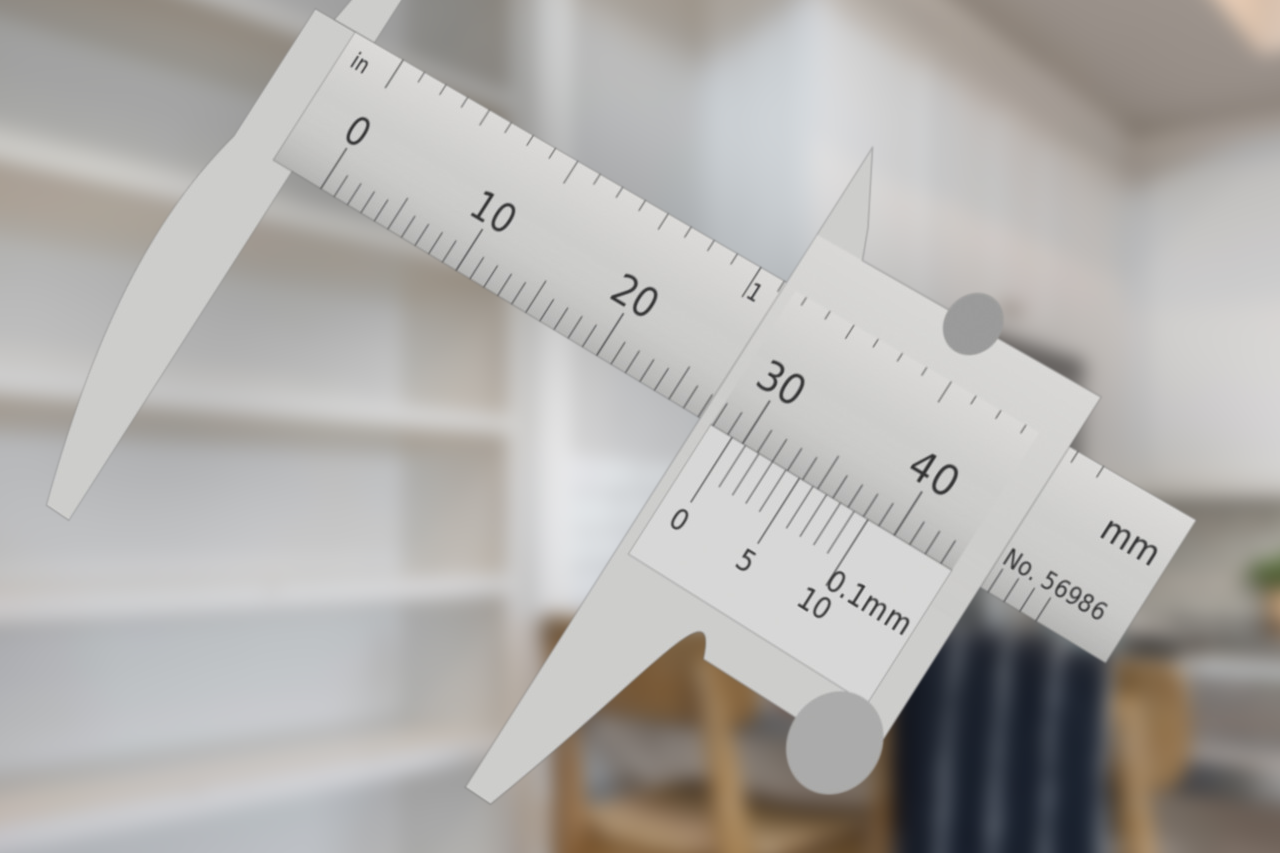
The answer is 29.3 mm
